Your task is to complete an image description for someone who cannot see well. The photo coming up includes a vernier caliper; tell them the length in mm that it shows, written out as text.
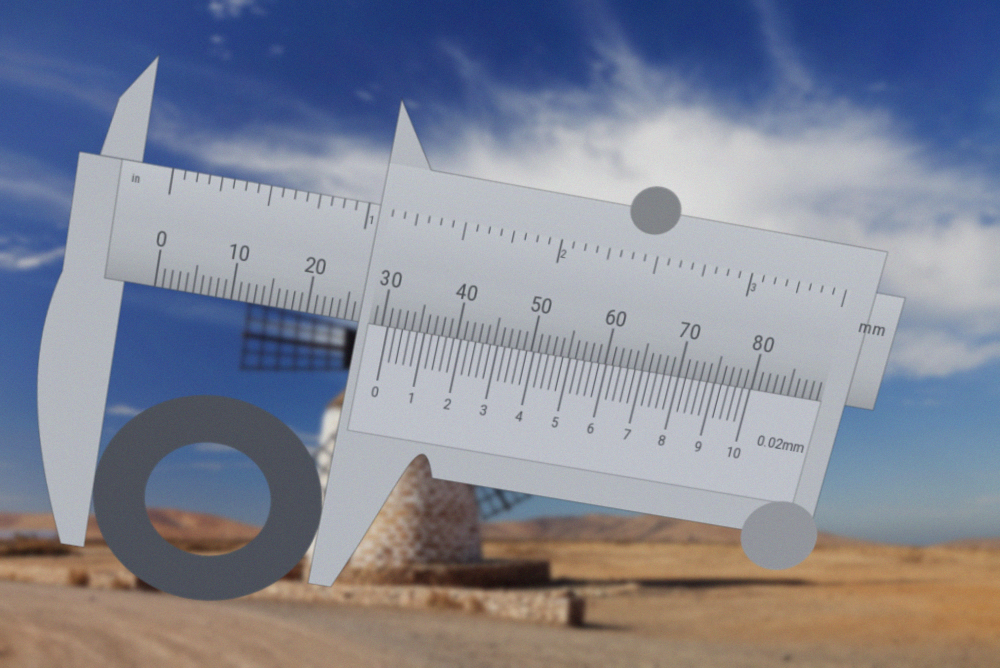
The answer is 30.8 mm
